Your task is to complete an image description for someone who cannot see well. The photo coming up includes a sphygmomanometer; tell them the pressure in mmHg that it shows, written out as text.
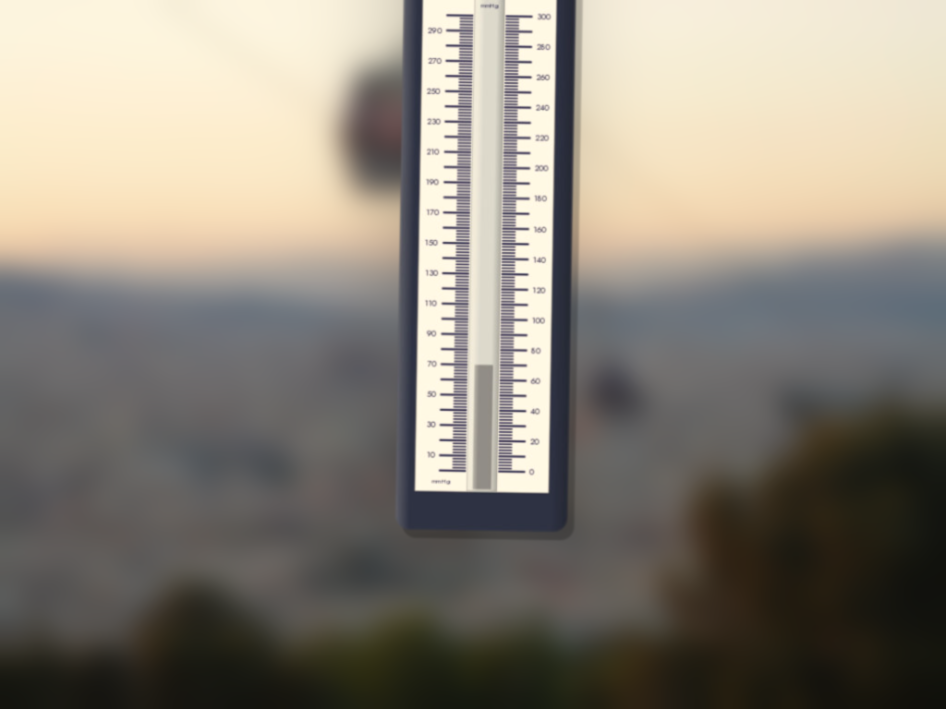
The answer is 70 mmHg
